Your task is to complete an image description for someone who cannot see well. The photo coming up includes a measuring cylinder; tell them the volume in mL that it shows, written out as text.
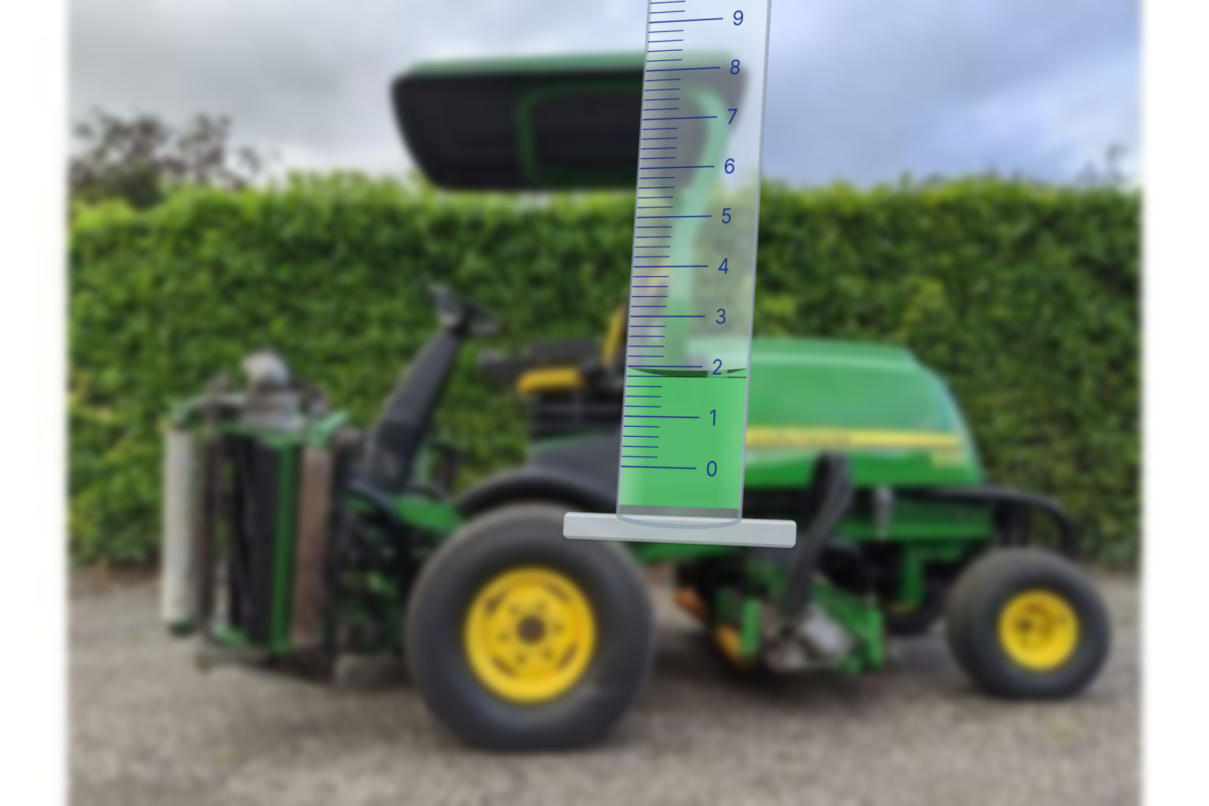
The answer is 1.8 mL
